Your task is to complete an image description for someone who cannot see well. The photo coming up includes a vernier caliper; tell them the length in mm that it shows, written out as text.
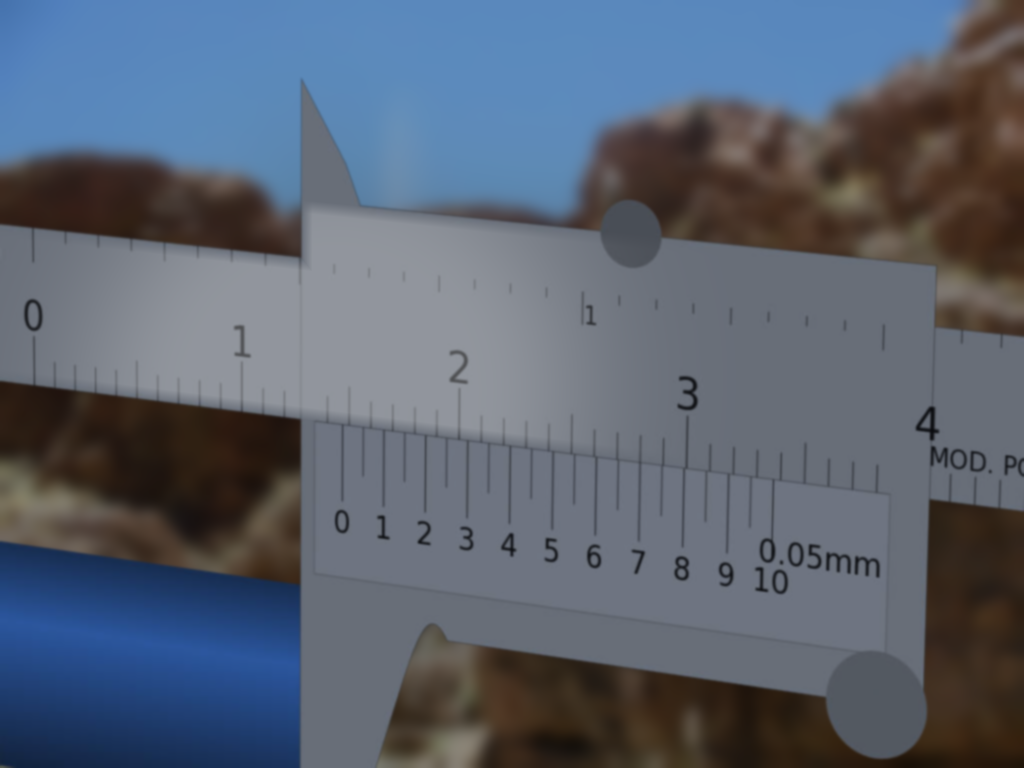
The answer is 14.7 mm
